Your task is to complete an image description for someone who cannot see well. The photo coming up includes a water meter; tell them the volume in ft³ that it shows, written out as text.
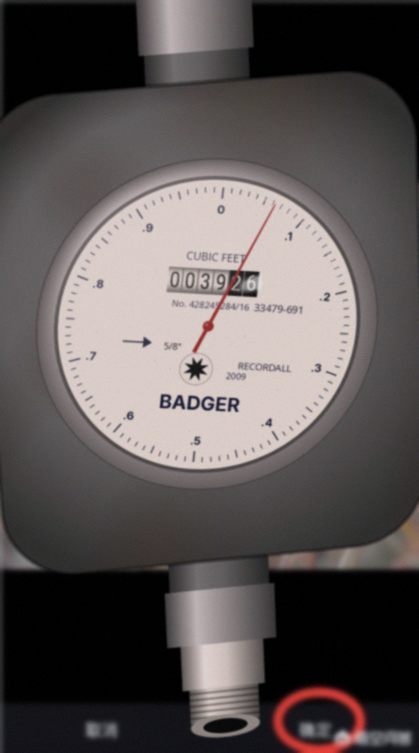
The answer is 3926.06 ft³
